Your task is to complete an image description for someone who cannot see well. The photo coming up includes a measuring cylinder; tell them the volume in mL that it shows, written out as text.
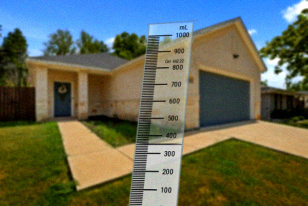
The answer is 350 mL
